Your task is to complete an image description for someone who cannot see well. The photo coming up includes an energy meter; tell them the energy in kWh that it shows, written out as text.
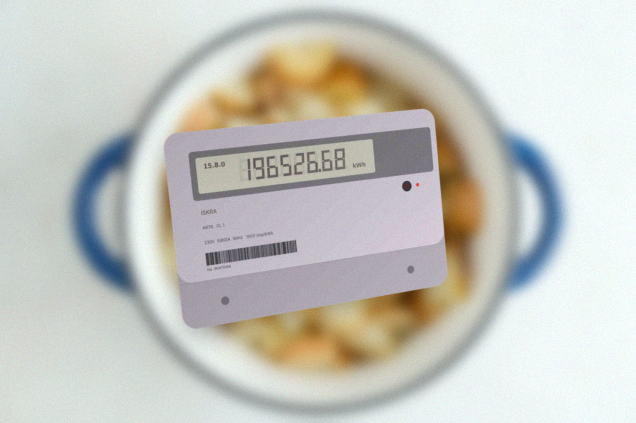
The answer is 196526.68 kWh
